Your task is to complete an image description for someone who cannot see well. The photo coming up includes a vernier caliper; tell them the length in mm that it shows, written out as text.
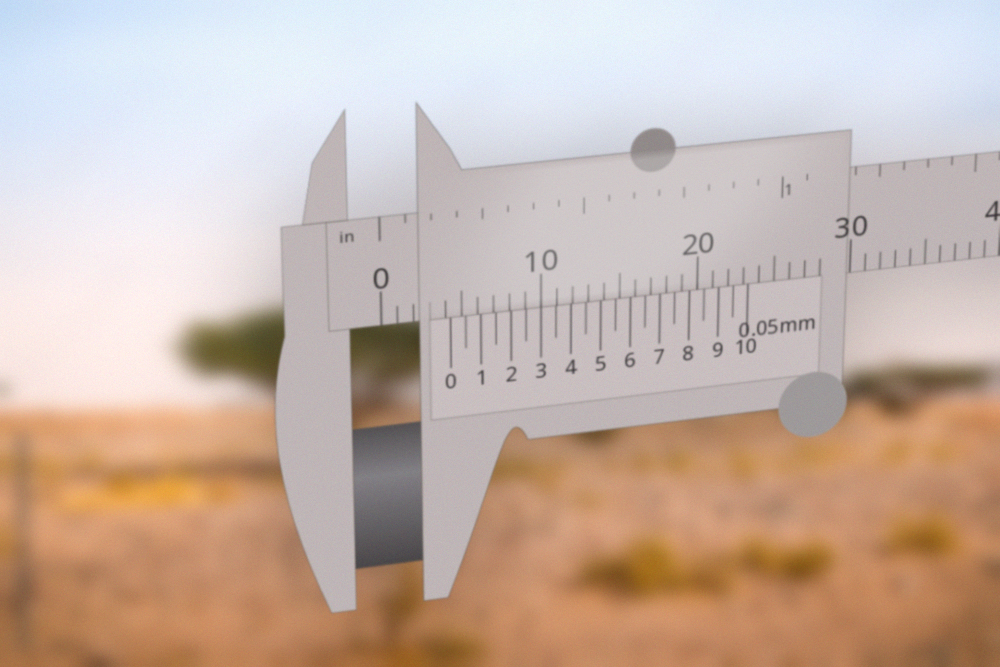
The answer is 4.3 mm
